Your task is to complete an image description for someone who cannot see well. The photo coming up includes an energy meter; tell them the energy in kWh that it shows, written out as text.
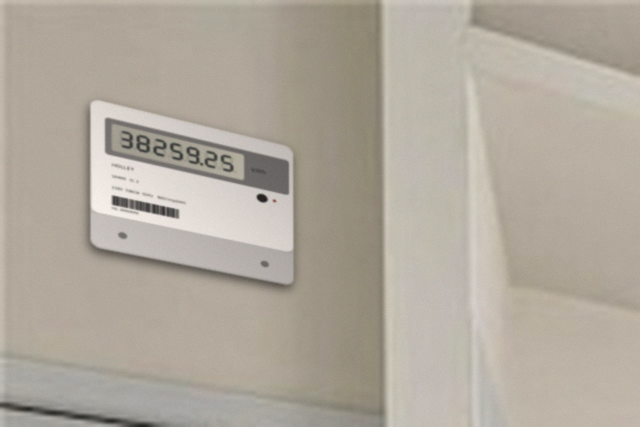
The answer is 38259.25 kWh
